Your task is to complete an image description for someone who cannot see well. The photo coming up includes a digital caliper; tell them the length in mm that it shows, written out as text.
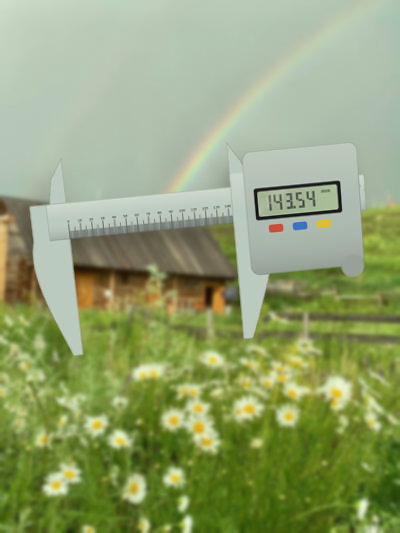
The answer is 143.54 mm
